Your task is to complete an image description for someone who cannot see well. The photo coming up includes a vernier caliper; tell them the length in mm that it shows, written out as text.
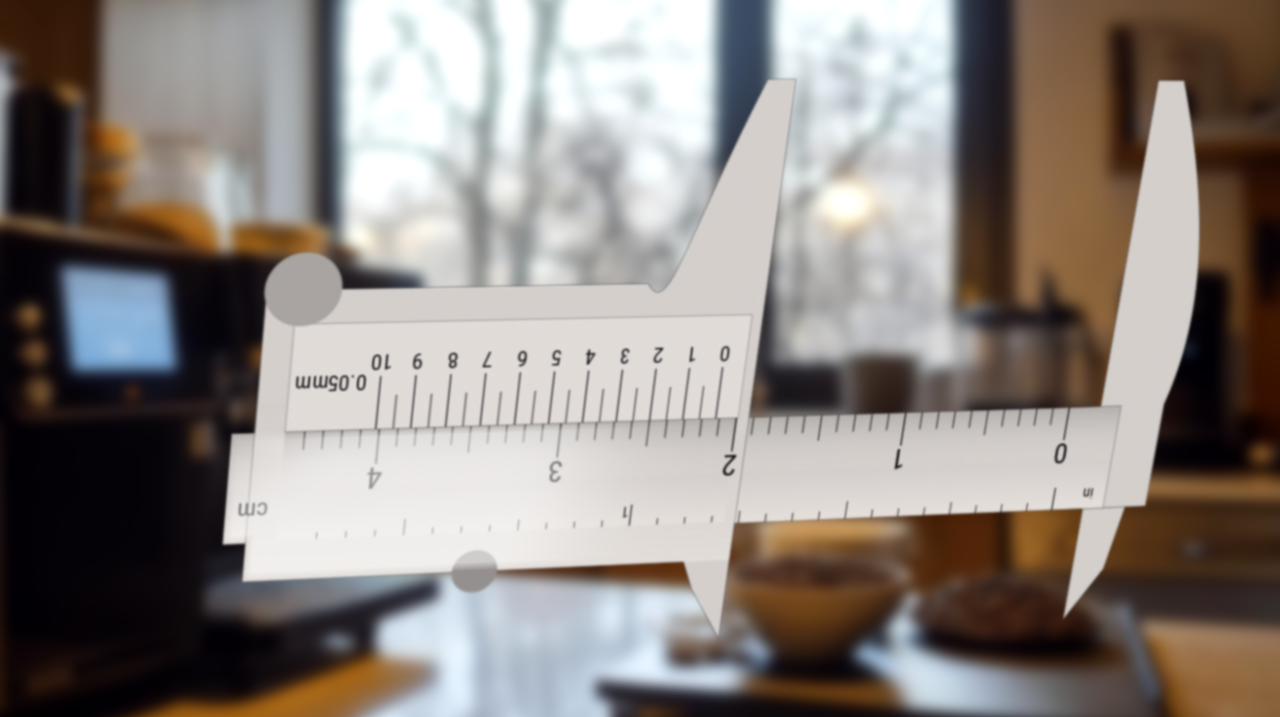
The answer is 21.2 mm
